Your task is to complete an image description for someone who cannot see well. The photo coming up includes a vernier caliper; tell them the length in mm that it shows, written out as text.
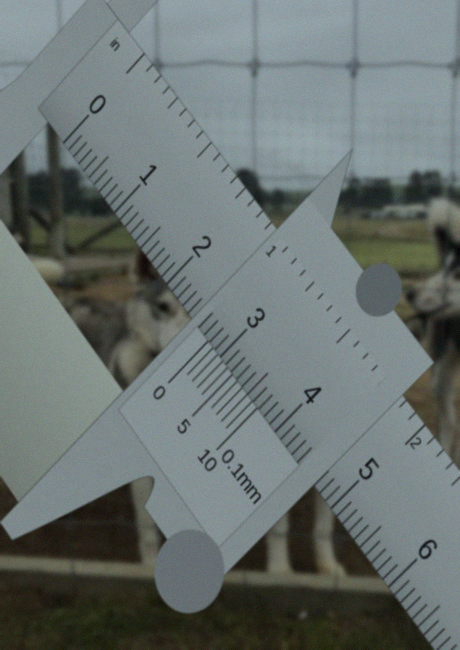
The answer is 27.8 mm
